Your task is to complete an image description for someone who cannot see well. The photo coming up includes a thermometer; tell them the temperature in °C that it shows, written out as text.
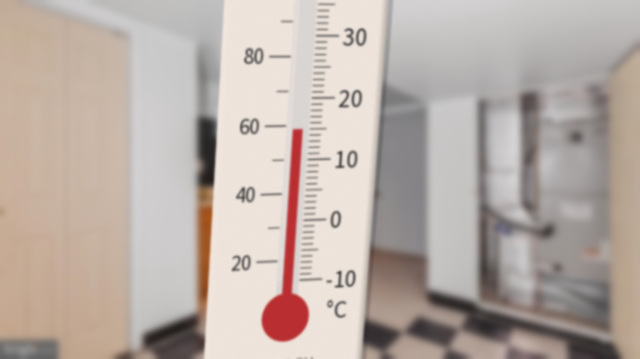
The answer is 15 °C
